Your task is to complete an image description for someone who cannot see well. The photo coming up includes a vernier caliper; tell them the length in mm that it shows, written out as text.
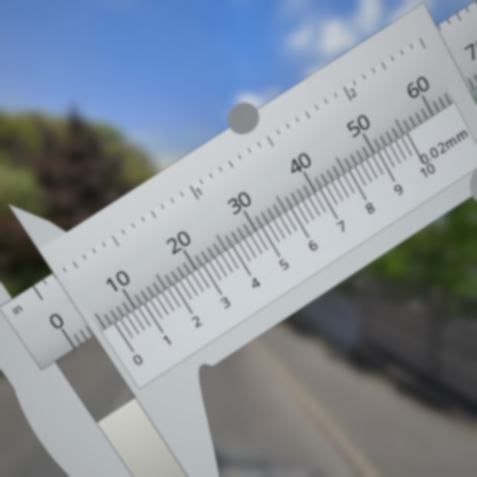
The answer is 6.5 mm
